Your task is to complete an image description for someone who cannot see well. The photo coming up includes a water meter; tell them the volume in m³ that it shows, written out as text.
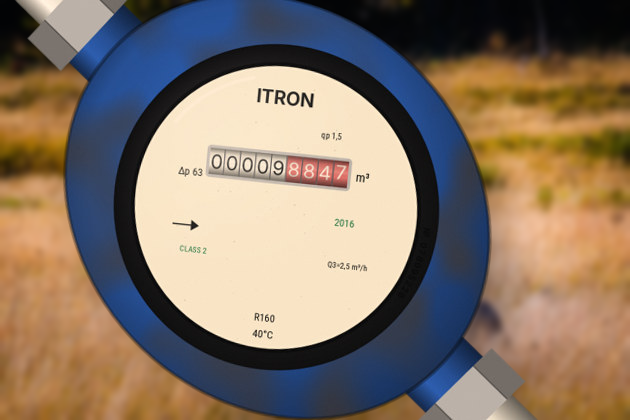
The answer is 9.8847 m³
